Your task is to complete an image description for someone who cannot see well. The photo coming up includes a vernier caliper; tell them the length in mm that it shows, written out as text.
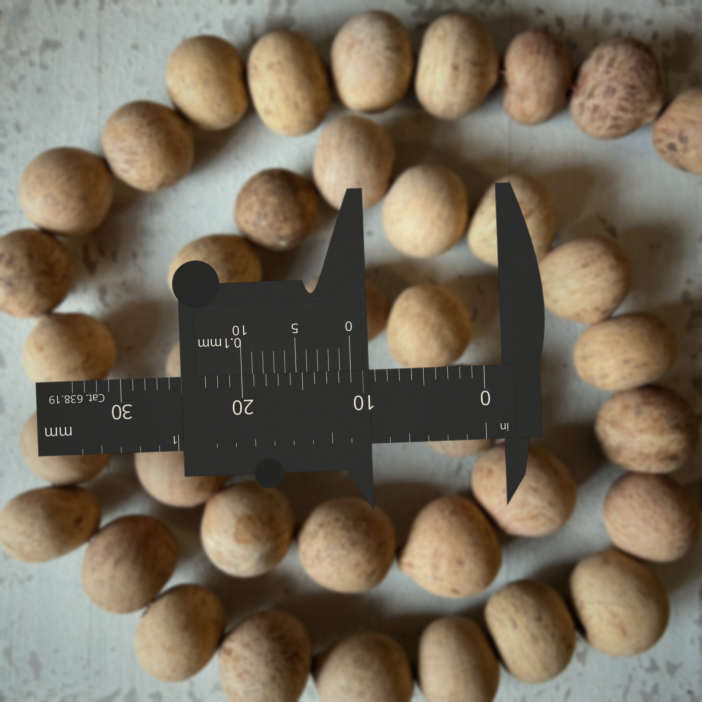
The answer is 11.0 mm
